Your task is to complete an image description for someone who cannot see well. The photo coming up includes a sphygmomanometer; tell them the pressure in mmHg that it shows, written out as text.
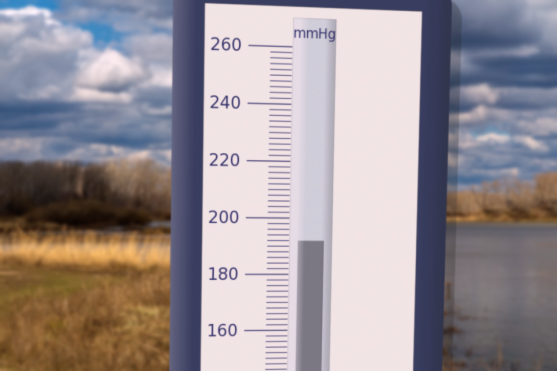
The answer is 192 mmHg
